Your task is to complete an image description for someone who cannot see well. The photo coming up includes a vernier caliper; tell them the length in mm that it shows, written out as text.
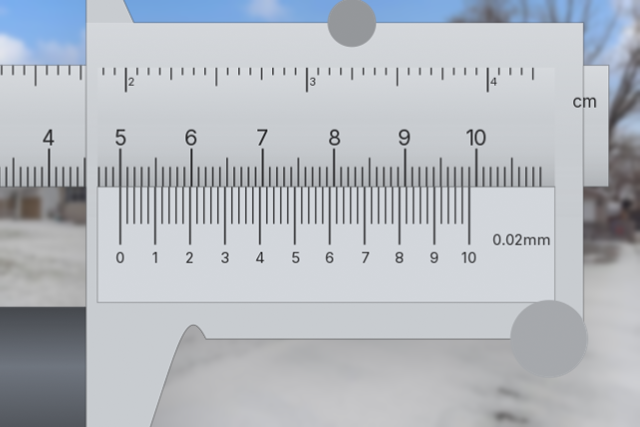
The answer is 50.0 mm
